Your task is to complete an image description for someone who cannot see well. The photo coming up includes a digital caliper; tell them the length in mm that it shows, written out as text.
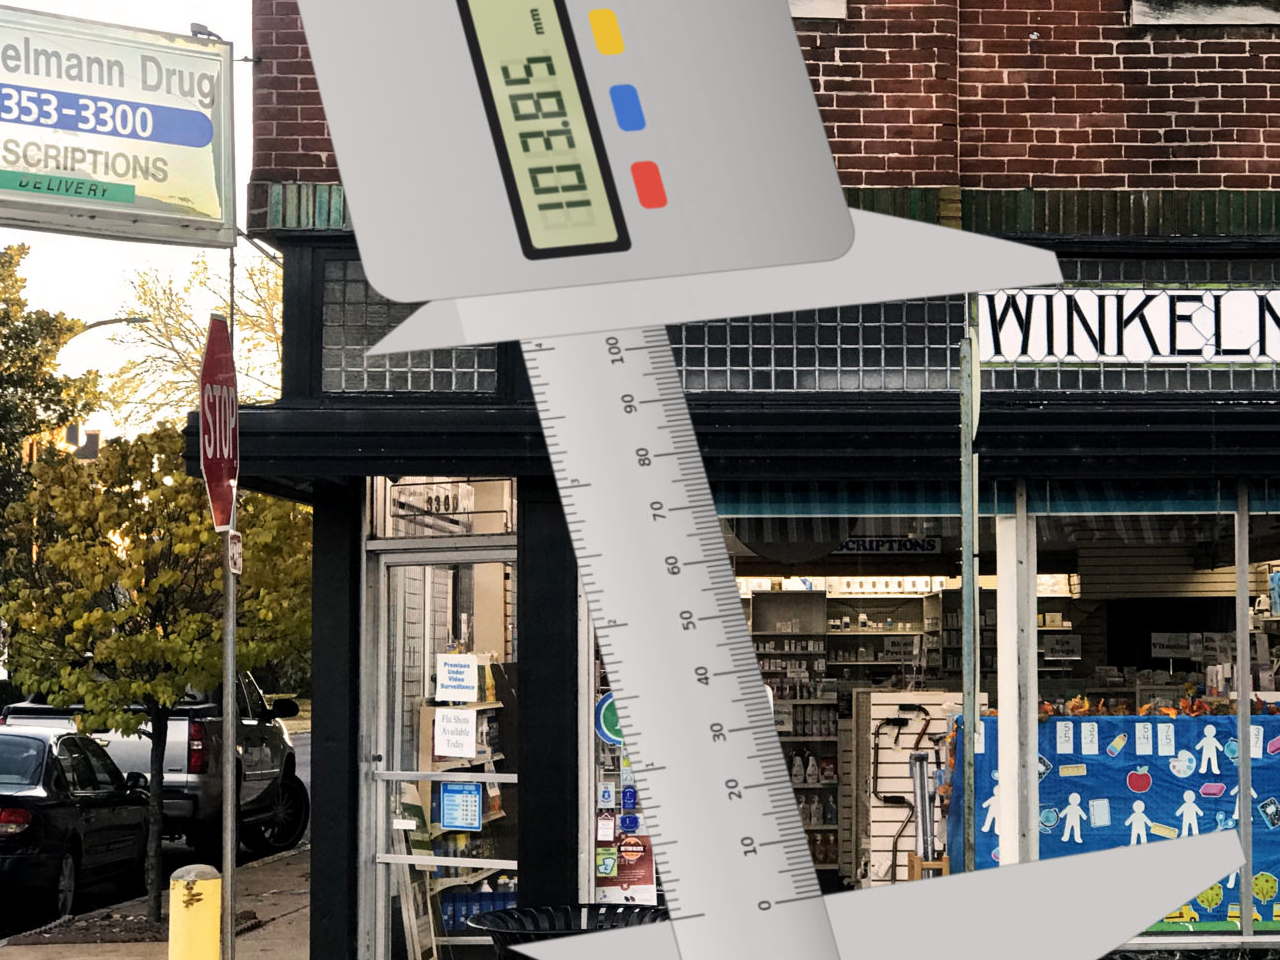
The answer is 103.85 mm
